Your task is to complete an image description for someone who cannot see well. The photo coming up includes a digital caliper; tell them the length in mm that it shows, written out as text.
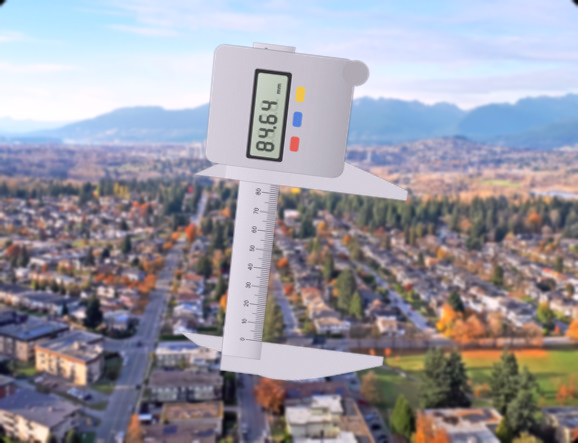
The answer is 84.64 mm
